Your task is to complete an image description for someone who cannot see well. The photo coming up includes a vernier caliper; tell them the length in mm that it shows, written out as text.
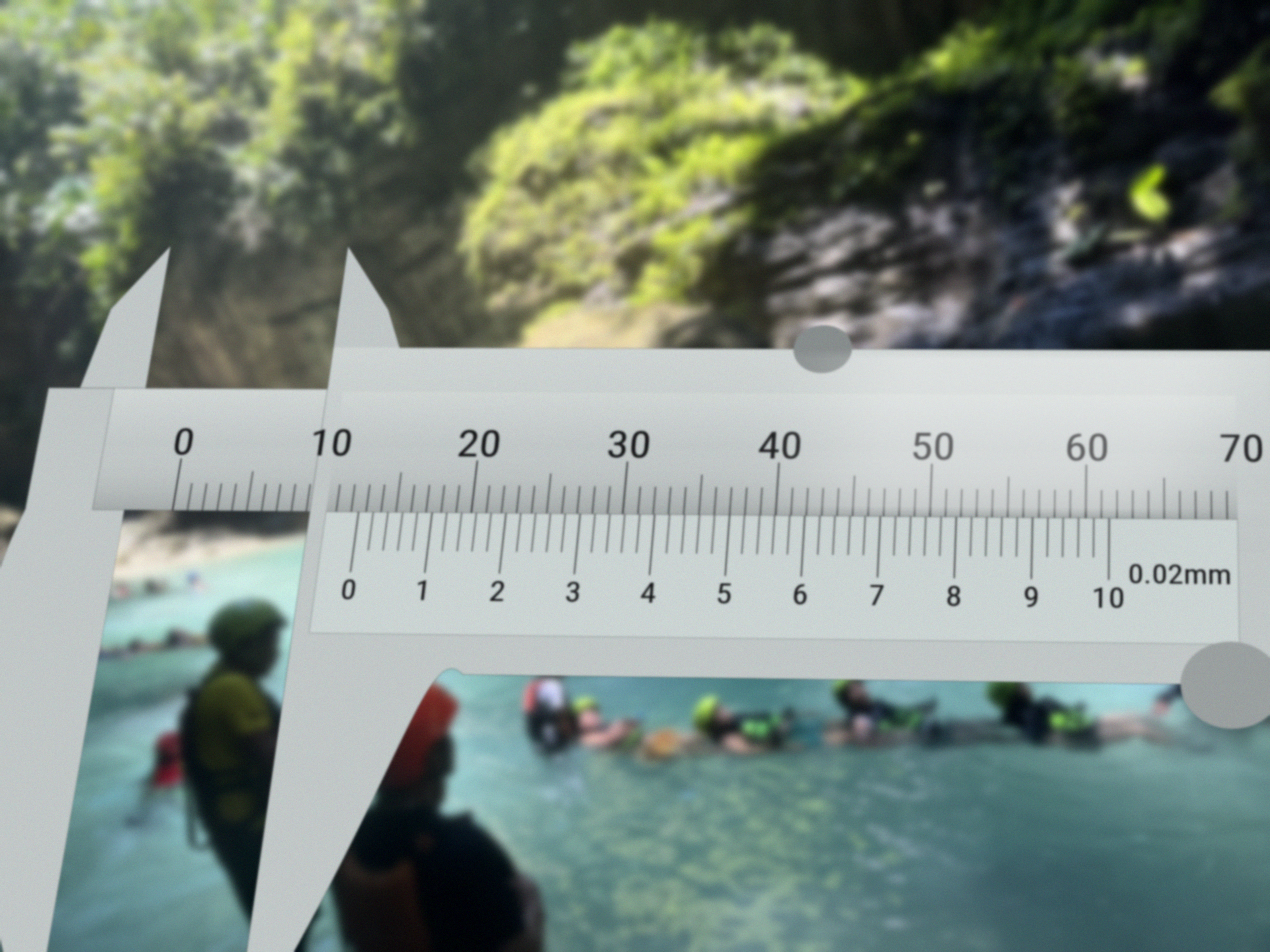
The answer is 12.5 mm
